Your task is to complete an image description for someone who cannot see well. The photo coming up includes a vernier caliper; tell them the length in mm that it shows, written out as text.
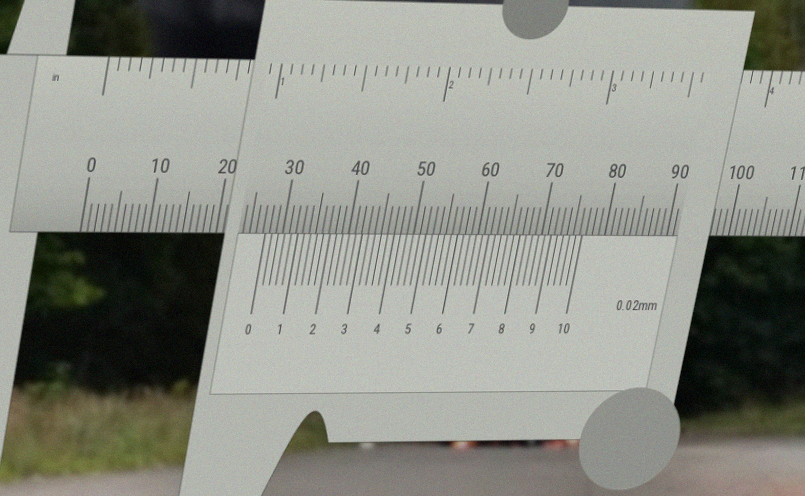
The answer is 27.4 mm
